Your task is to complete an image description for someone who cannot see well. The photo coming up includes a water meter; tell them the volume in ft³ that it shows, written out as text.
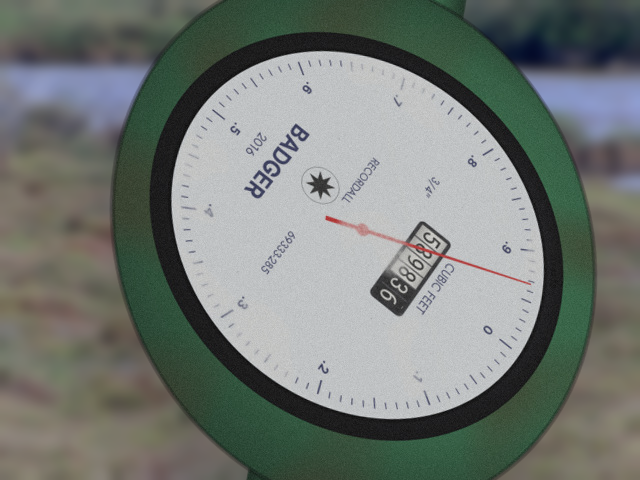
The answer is 589835.93 ft³
